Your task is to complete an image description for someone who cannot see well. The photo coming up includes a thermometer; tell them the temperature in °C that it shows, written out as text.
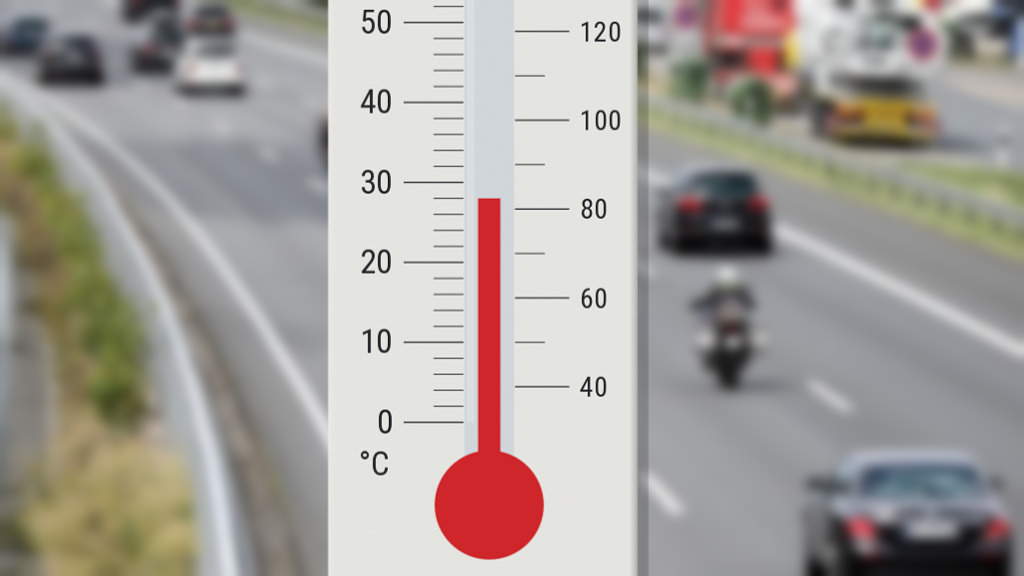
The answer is 28 °C
